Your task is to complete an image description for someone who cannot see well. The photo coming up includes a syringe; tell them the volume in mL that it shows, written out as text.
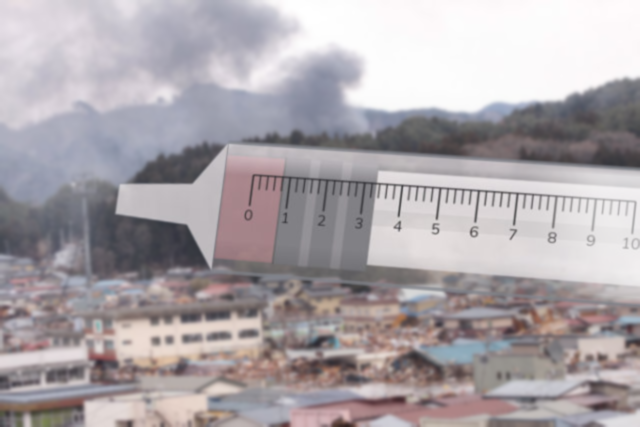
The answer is 0.8 mL
